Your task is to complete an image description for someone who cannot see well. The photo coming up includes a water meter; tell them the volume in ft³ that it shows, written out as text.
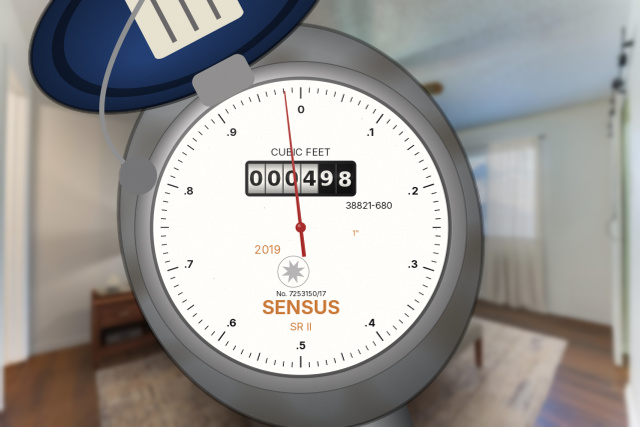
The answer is 497.98 ft³
